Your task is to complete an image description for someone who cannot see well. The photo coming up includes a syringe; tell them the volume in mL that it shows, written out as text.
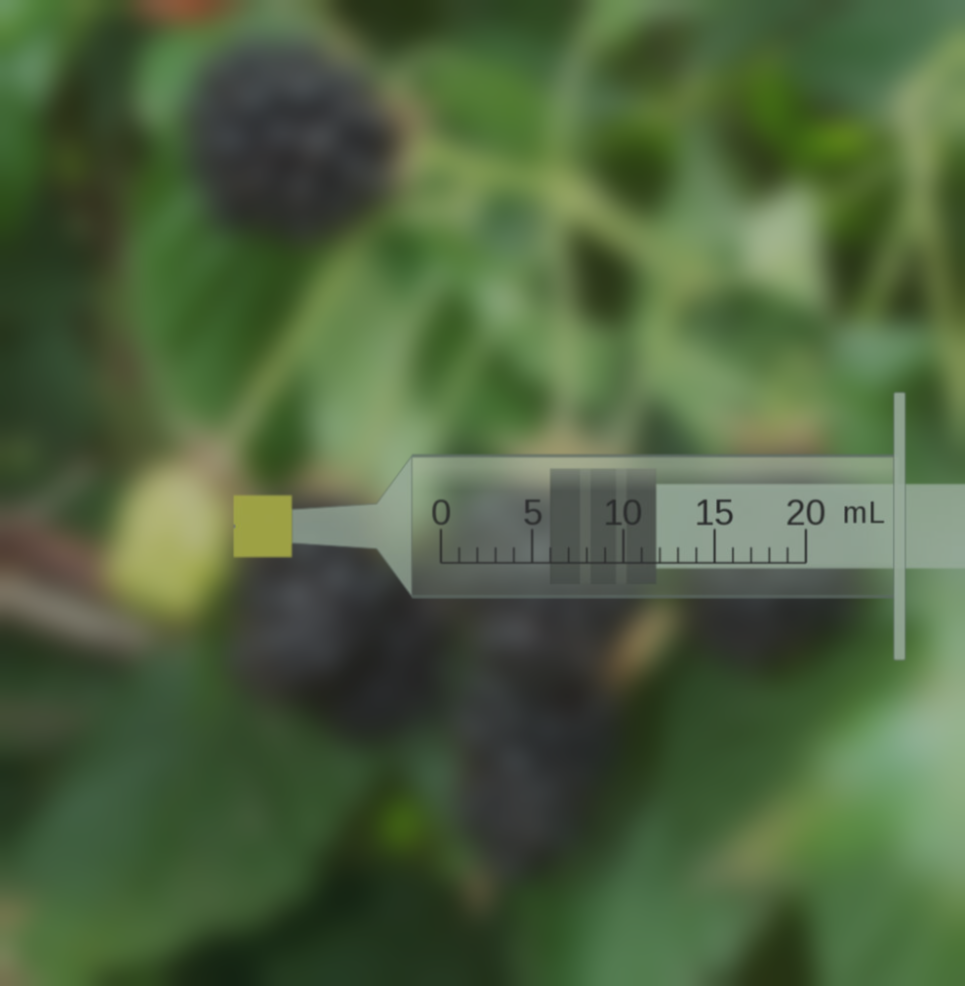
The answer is 6 mL
